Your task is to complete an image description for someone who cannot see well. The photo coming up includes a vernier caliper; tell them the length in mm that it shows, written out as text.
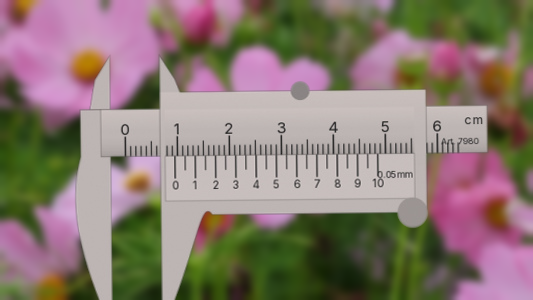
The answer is 9.5 mm
